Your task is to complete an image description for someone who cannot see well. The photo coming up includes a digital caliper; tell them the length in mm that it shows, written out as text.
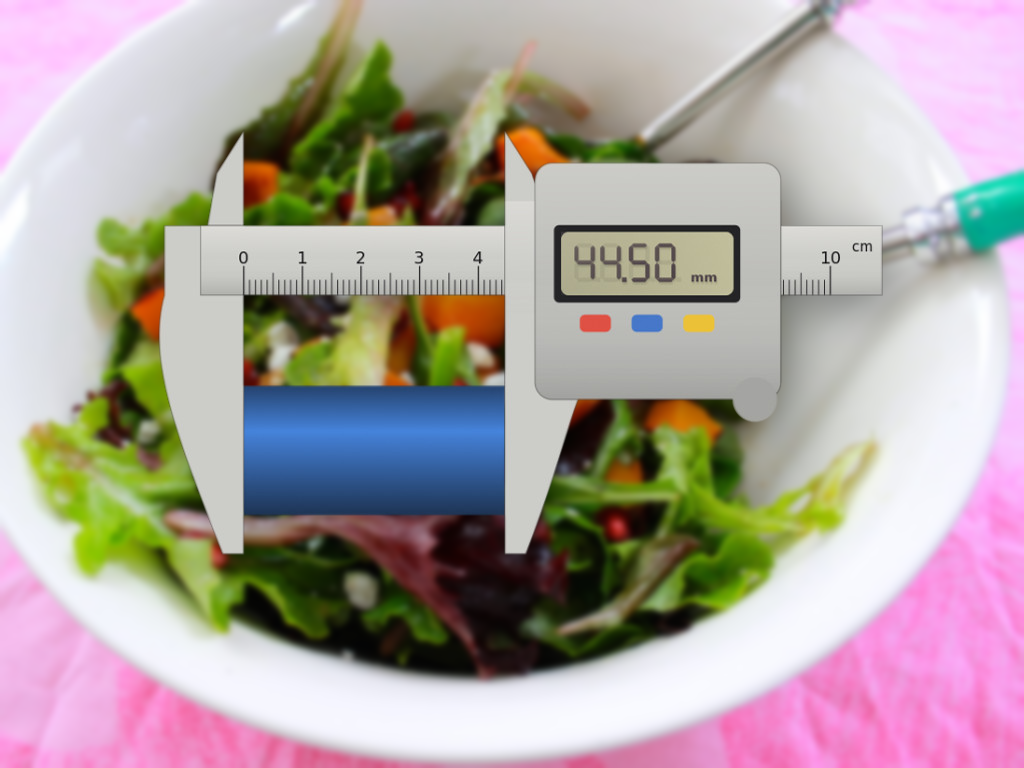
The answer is 44.50 mm
